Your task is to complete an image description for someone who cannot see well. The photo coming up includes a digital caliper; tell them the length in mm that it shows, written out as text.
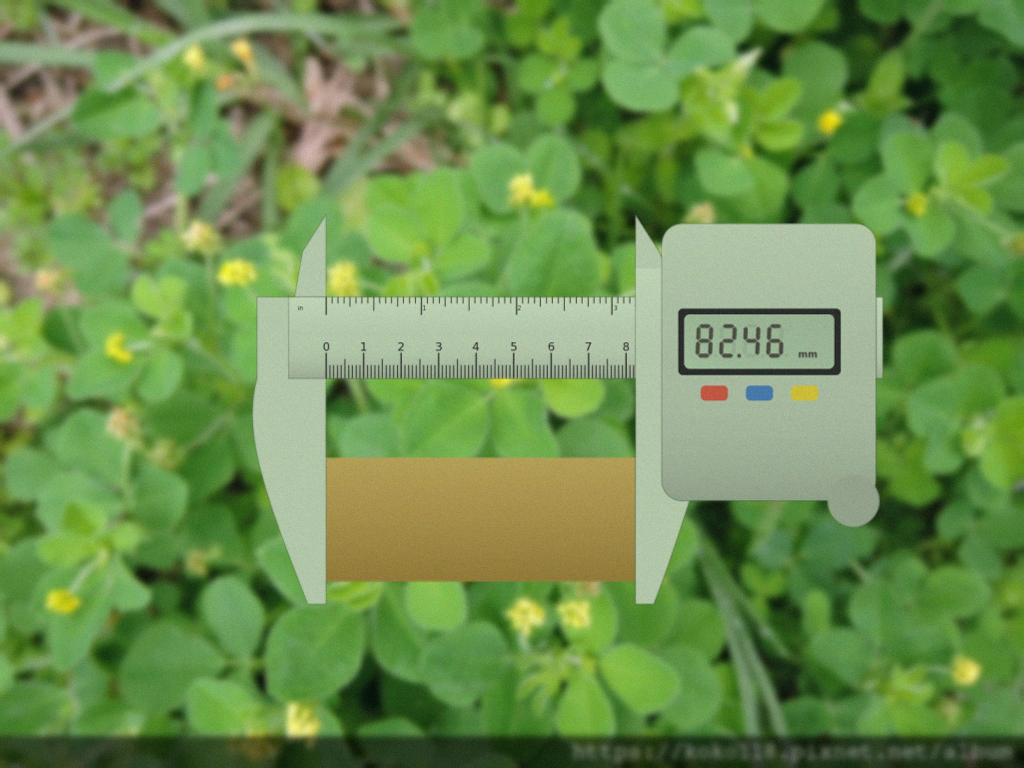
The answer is 82.46 mm
